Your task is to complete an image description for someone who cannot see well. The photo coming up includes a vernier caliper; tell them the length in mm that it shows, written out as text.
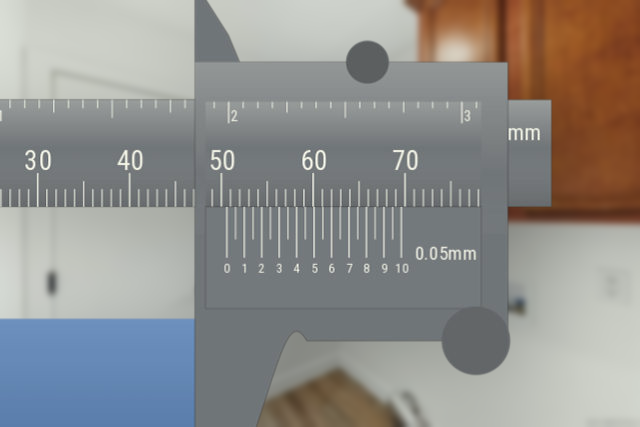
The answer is 50.6 mm
